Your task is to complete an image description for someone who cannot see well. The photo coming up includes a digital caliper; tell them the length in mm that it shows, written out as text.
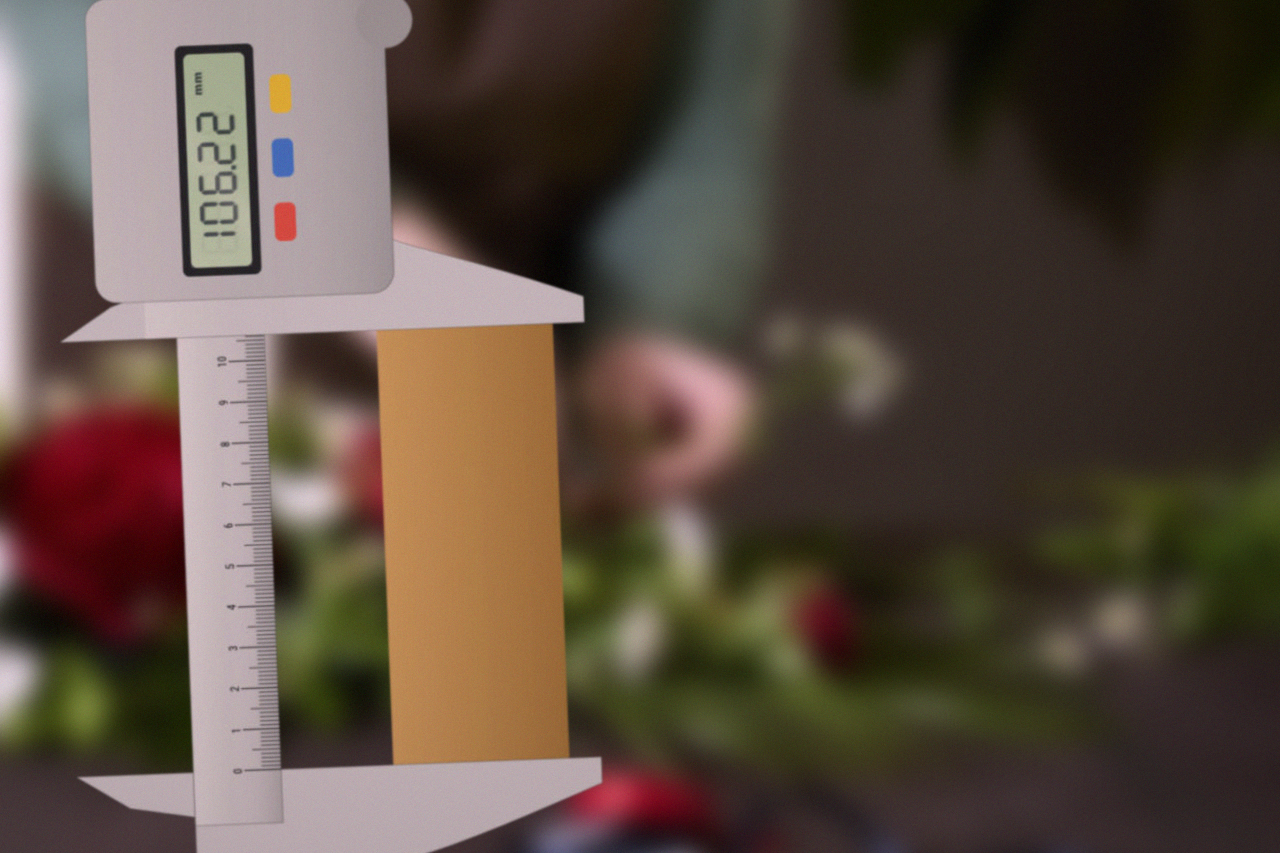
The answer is 106.22 mm
